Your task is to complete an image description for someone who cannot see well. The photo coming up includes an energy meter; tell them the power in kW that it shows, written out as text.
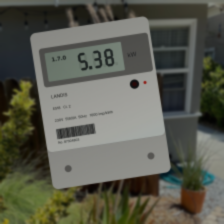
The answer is 5.38 kW
